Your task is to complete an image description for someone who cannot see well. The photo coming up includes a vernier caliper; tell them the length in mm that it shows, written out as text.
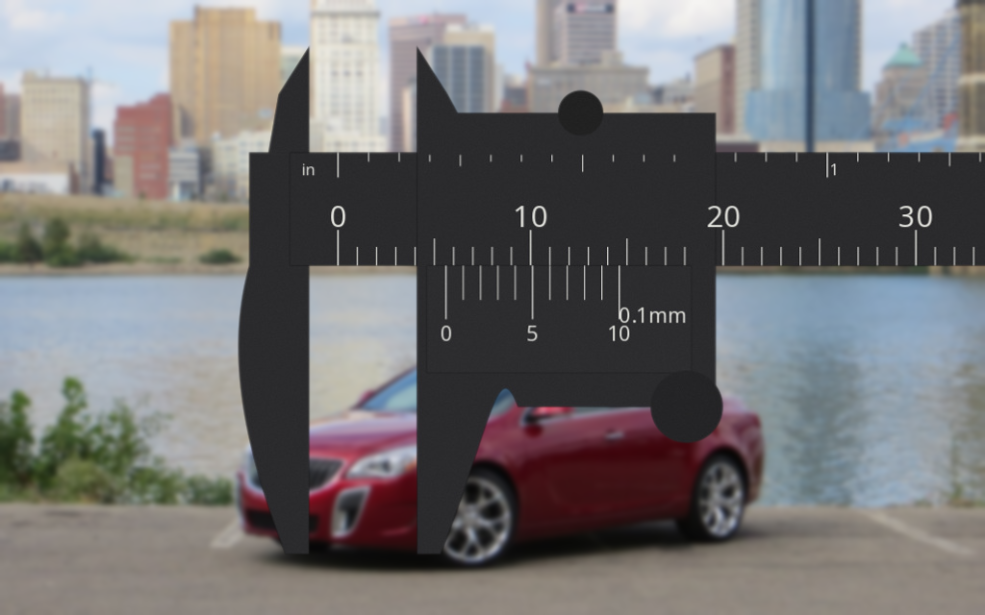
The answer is 5.6 mm
